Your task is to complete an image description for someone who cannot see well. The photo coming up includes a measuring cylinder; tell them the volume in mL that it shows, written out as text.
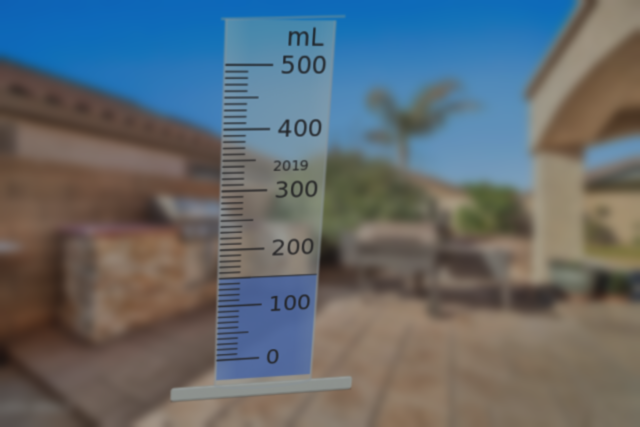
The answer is 150 mL
